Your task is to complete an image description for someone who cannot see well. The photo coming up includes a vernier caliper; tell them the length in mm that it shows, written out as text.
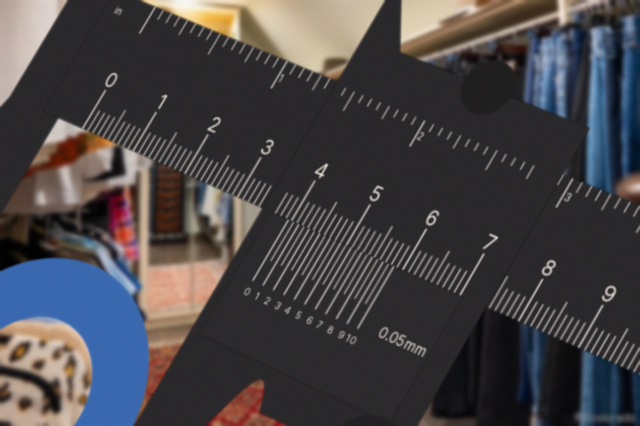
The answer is 39.5 mm
